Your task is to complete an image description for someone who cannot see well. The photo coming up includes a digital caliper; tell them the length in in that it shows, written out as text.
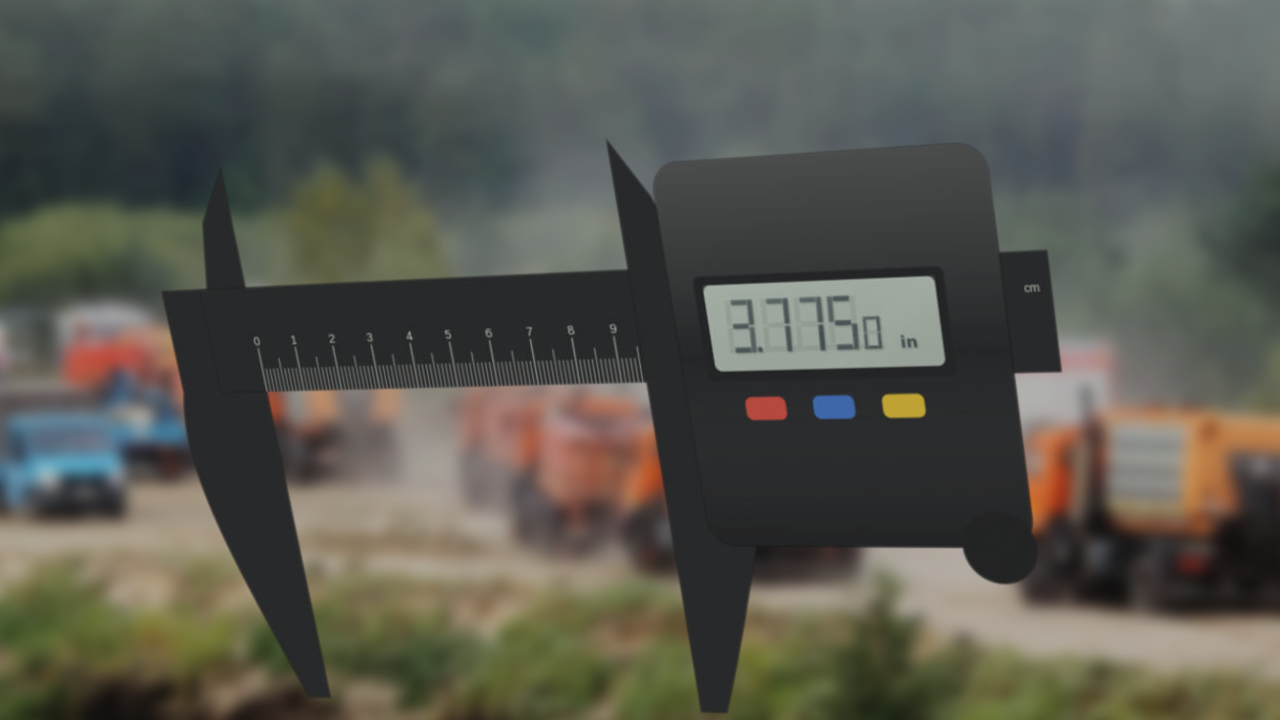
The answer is 3.7750 in
